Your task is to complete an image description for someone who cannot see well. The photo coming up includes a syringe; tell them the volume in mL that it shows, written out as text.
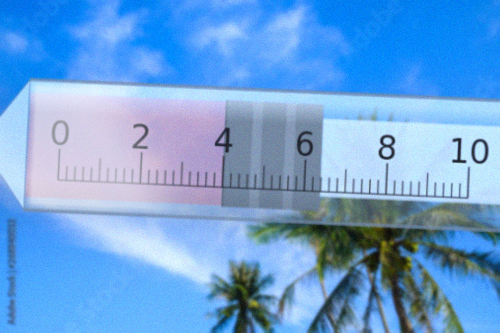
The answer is 4 mL
